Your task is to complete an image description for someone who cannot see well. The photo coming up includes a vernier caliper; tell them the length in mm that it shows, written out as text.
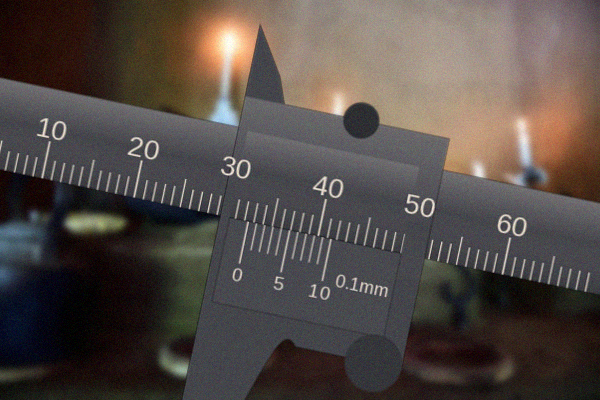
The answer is 32.4 mm
